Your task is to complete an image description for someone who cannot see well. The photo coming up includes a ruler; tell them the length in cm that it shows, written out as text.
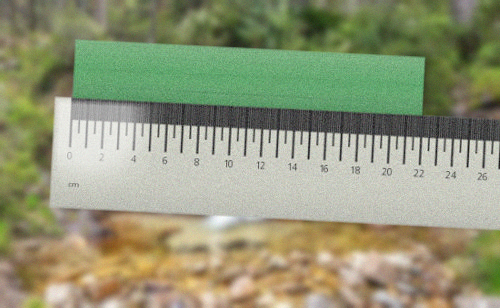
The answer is 22 cm
